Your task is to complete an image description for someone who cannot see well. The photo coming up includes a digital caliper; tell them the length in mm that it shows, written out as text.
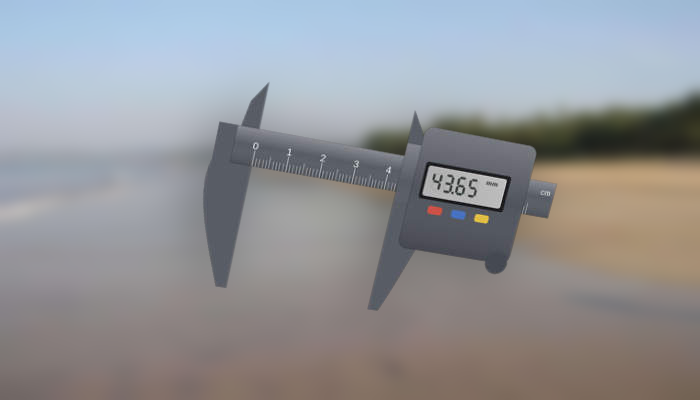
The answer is 43.65 mm
